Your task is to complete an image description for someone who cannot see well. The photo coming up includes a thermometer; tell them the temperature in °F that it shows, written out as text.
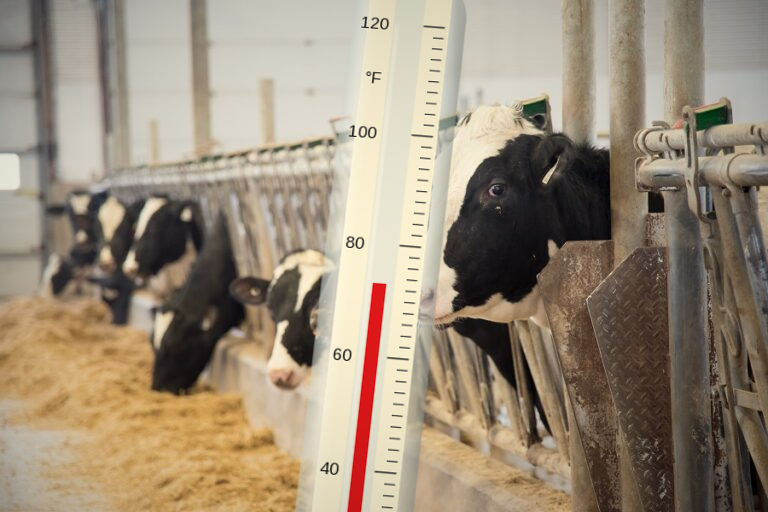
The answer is 73 °F
